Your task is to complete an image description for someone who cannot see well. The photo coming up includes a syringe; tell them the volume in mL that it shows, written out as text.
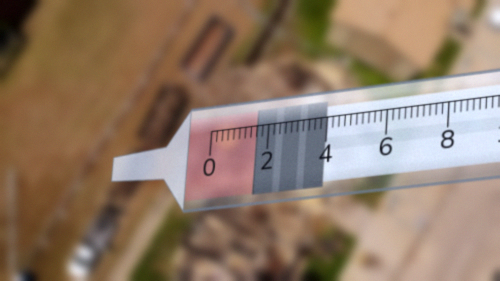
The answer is 1.6 mL
